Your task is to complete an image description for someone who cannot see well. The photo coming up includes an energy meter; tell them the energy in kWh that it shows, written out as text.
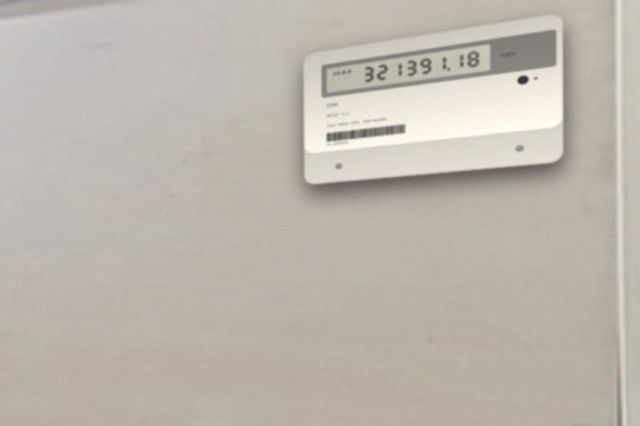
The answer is 321391.18 kWh
